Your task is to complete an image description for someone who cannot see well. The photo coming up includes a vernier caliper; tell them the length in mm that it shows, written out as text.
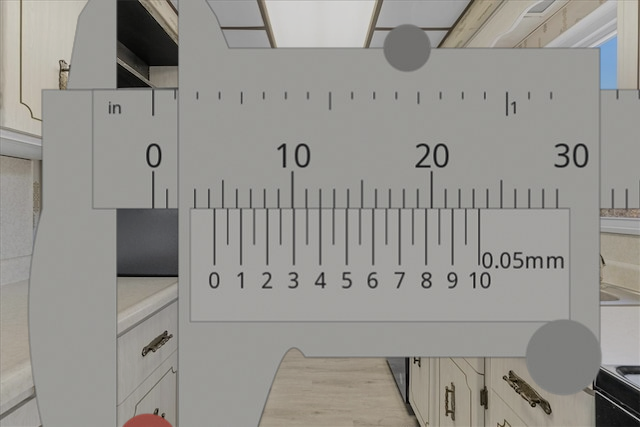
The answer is 4.4 mm
